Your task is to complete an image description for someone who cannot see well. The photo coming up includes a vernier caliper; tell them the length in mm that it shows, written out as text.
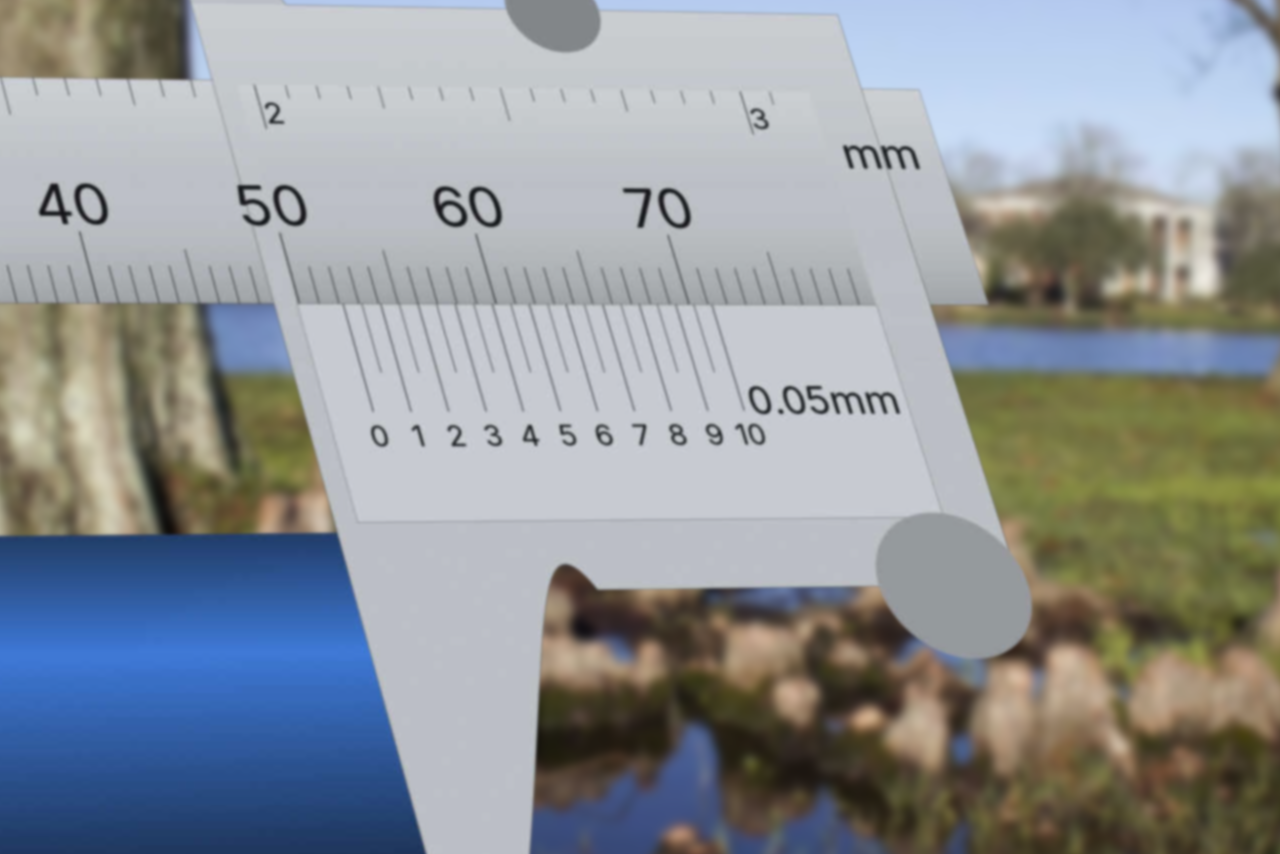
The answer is 52.2 mm
